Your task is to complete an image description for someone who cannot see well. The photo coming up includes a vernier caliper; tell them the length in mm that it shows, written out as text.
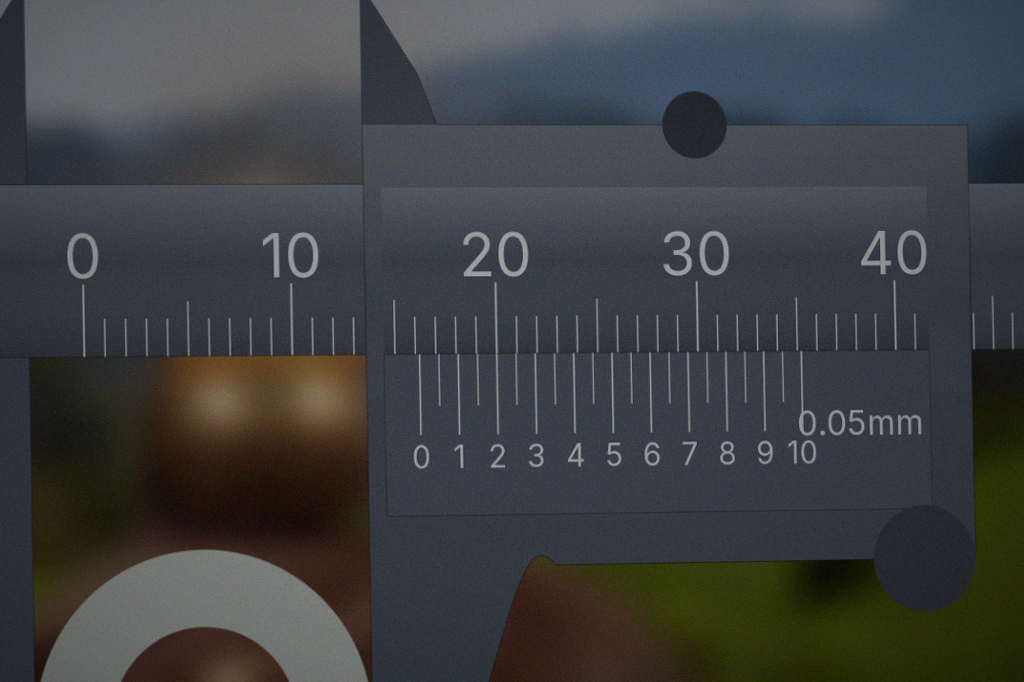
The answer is 16.2 mm
